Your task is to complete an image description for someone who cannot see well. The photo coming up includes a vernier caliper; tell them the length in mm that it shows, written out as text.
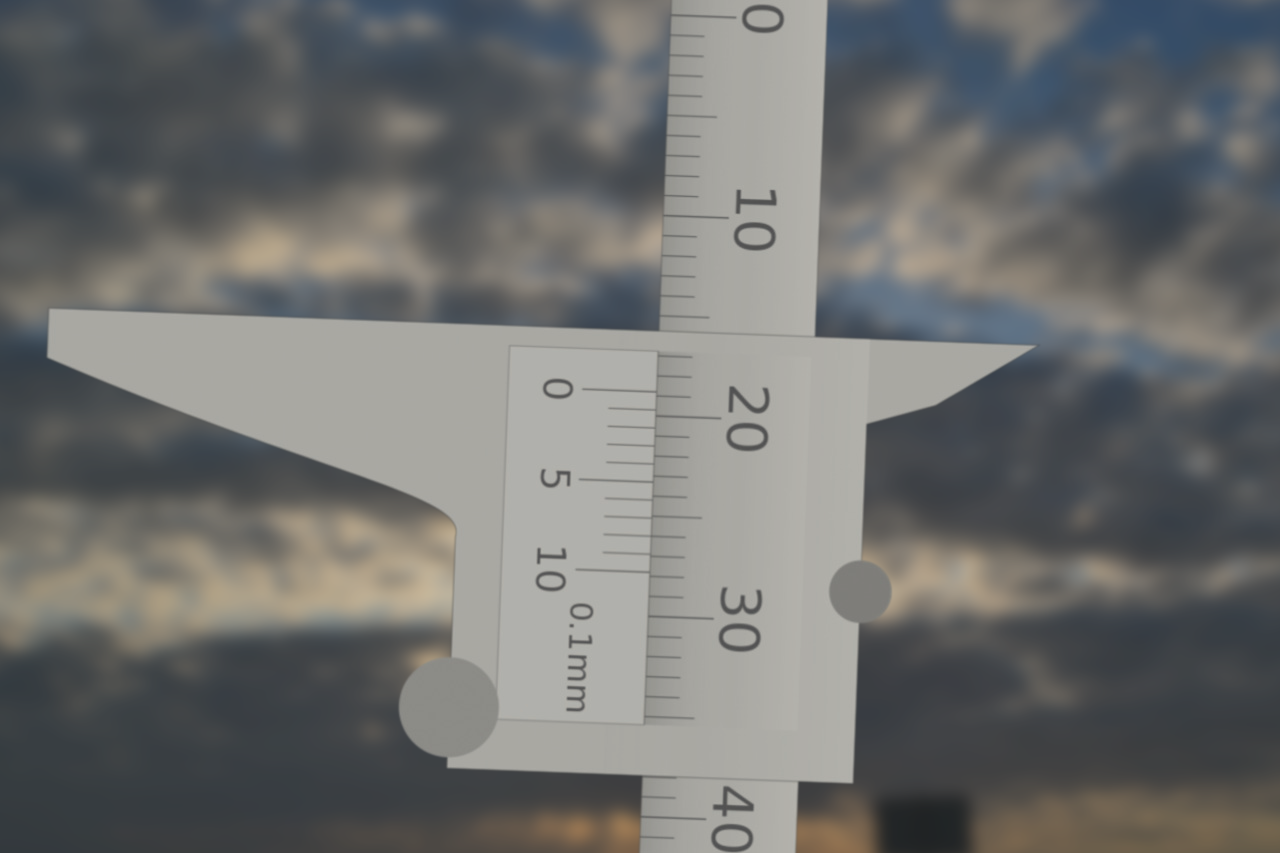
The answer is 18.8 mm
